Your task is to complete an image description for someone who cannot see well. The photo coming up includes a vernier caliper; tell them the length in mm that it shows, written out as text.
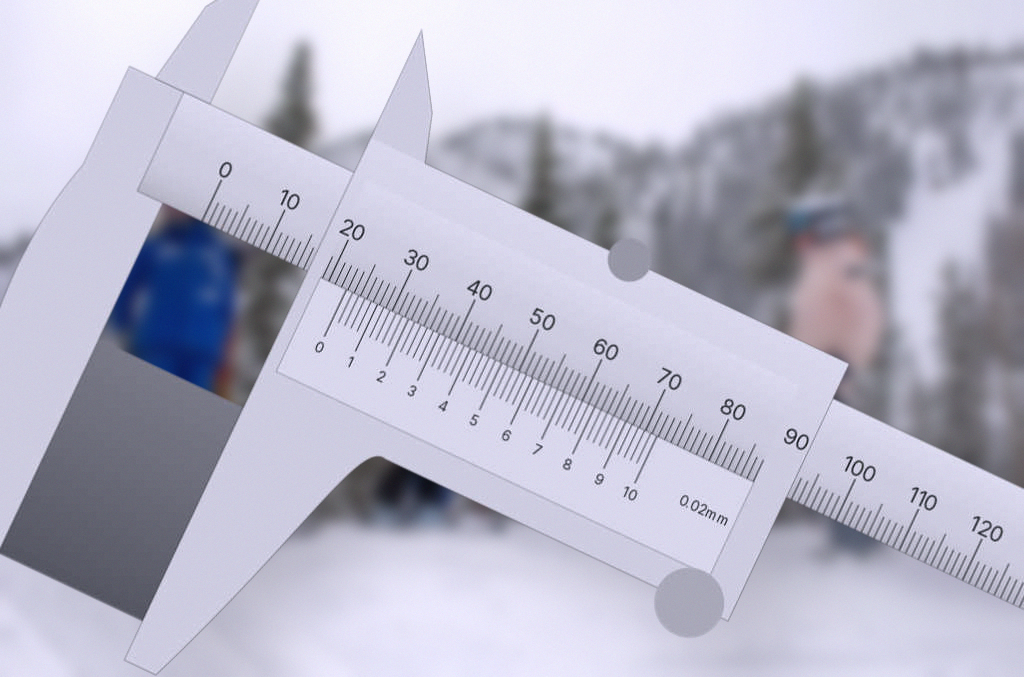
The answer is 22.8 mm
